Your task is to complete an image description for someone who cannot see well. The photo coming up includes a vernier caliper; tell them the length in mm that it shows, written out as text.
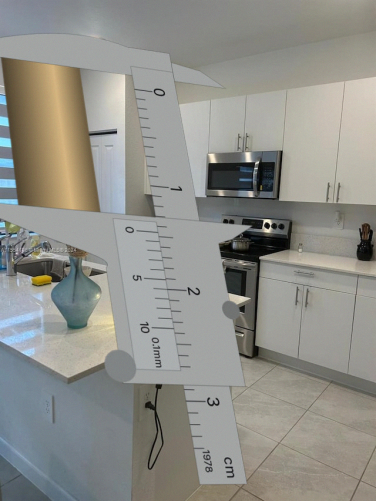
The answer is 14.6 mm
